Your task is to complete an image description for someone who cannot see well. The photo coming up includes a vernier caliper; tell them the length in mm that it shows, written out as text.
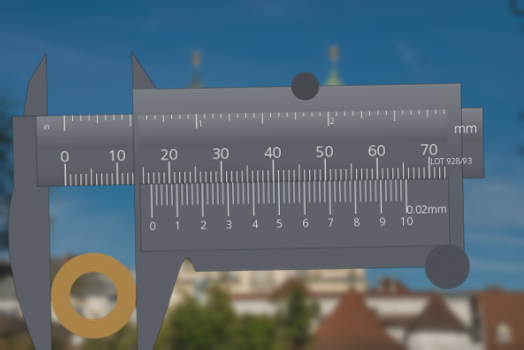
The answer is 16.5 mm
